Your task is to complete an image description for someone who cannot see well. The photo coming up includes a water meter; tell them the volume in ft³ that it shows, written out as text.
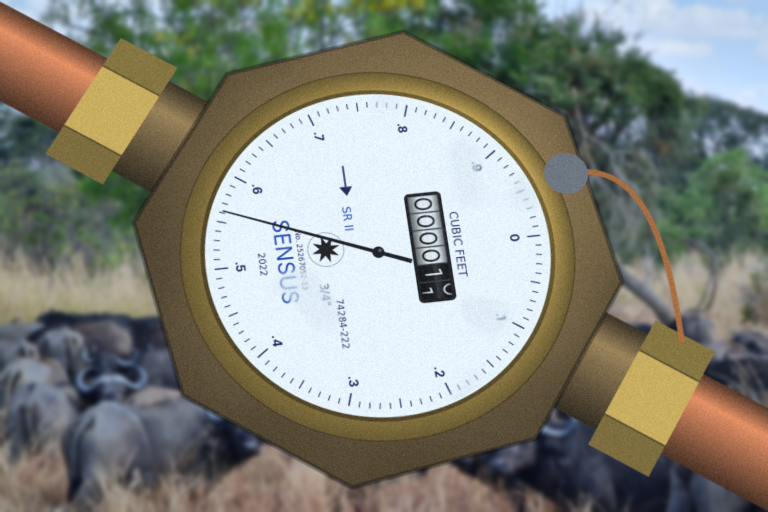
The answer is 10.56 ft³
